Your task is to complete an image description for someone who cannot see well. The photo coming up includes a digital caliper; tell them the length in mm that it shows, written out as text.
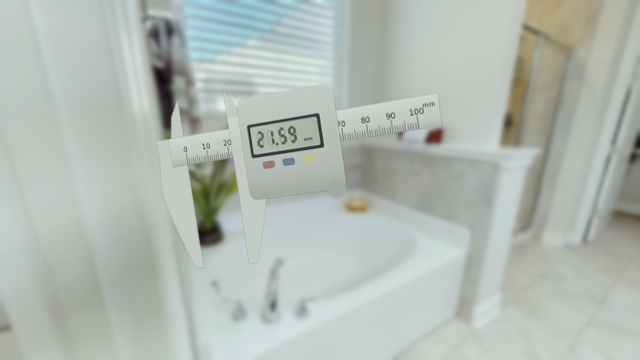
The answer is 21.59 mm
